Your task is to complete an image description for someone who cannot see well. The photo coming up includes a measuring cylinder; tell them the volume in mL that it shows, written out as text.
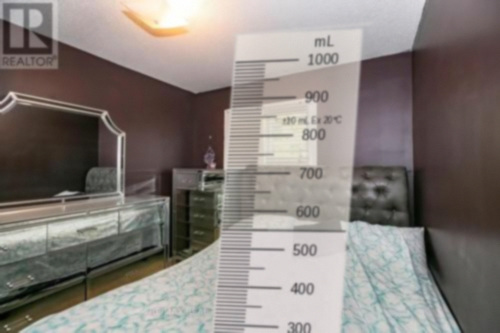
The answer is 550 mL
